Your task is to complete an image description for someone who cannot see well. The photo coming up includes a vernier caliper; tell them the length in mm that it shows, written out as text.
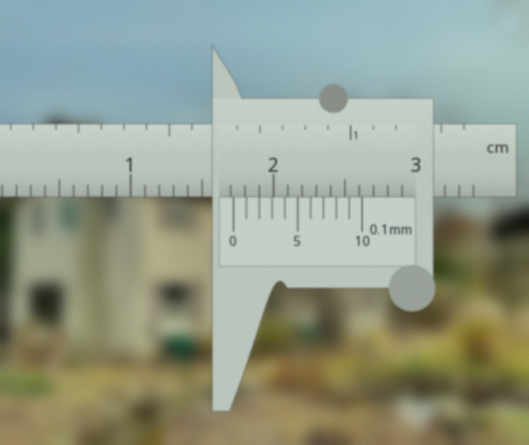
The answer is 17.2 mm
